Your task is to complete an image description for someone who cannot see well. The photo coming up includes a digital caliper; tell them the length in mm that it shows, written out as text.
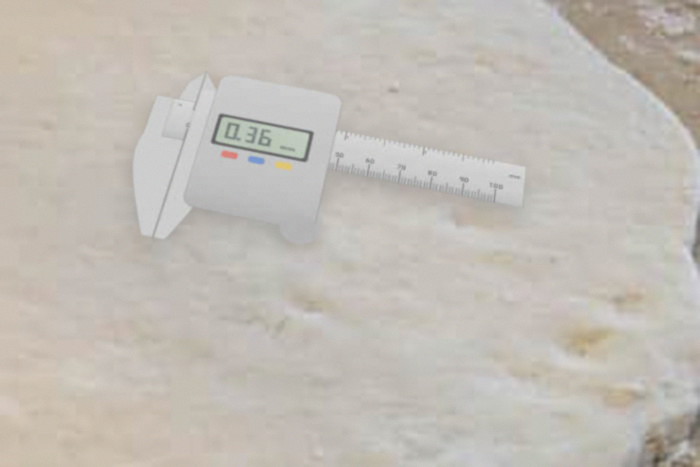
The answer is 0.36 mm
